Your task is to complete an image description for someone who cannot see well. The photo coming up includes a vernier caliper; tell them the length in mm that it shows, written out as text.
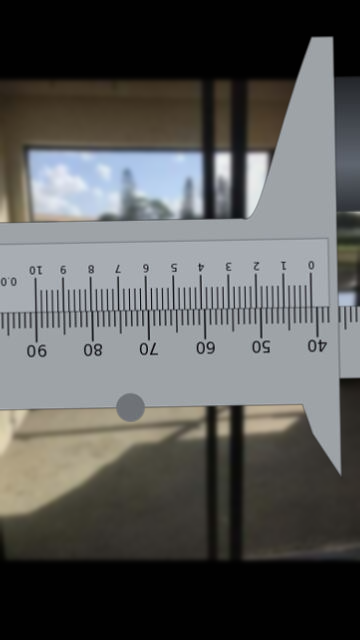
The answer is 41.0 mm
